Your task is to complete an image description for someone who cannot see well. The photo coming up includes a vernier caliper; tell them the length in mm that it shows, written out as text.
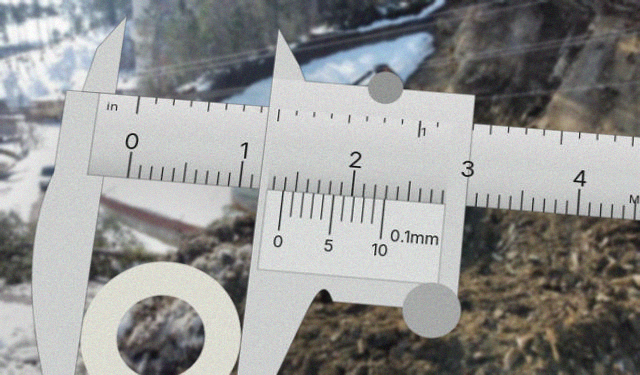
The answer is 13.9 mm
